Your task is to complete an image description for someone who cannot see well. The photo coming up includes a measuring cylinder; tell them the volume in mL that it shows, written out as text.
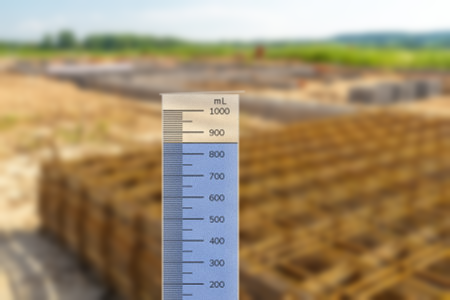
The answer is 850 mL
